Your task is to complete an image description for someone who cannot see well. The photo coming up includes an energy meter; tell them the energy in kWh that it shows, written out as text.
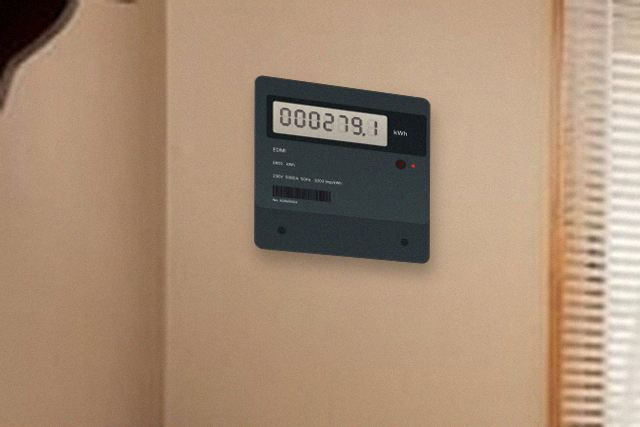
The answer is 279.1 kWh
